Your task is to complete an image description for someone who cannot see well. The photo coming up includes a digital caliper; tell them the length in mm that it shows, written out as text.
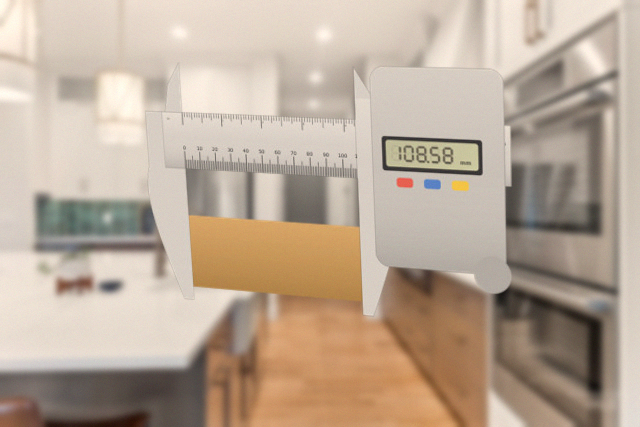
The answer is 108.58 mm
